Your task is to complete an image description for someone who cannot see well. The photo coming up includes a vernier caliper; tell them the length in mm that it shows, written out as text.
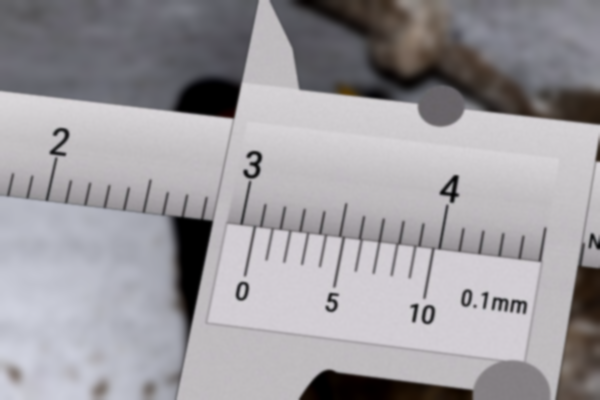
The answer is 30.7 mm
